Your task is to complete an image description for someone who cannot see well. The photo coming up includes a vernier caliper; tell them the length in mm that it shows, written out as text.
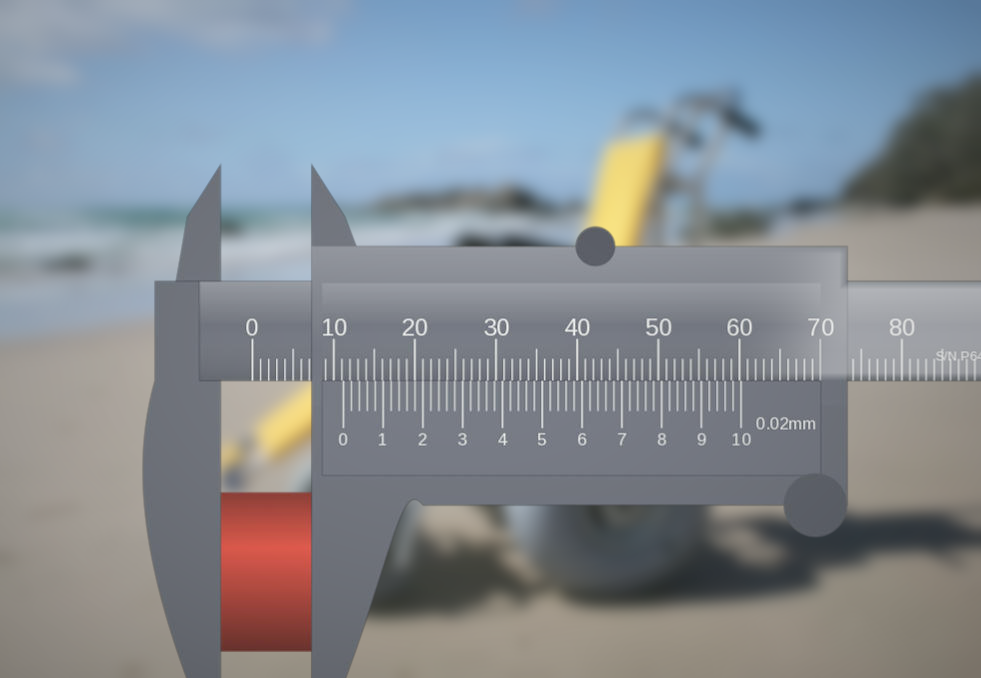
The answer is 11.2 mm
